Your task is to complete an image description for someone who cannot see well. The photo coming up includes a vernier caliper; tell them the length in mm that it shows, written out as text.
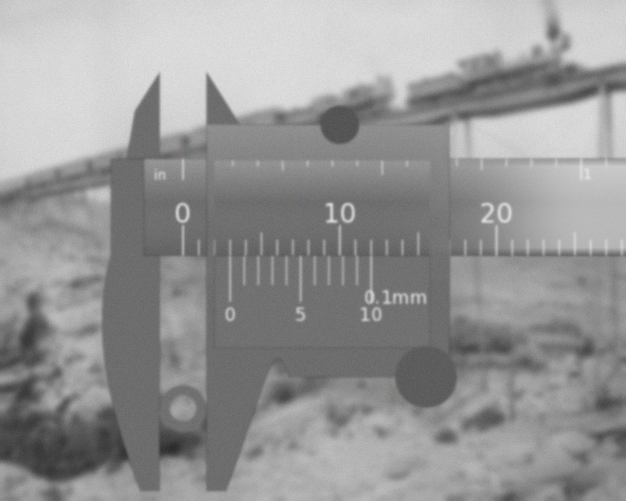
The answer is 3.0 mm
